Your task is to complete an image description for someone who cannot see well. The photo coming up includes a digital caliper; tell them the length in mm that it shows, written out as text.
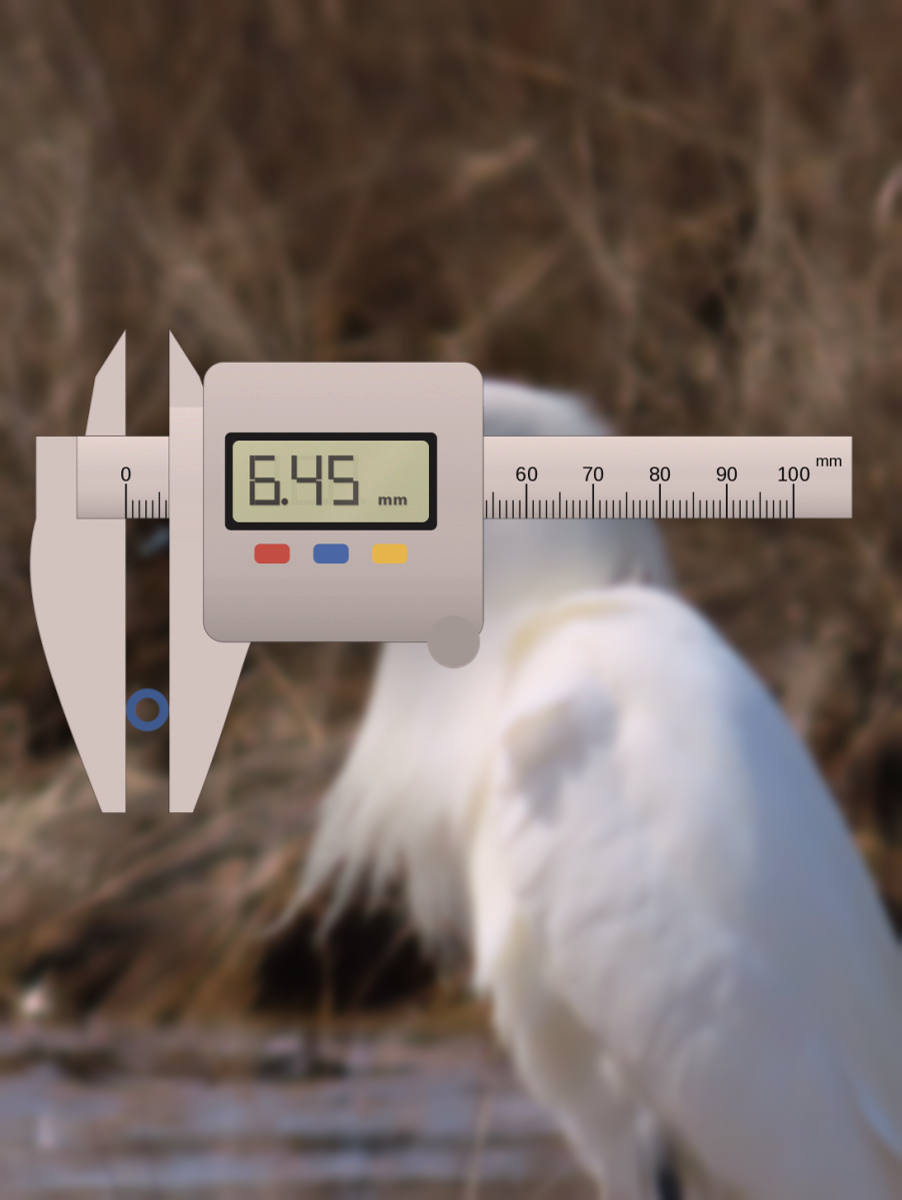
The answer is 6.45 mm
